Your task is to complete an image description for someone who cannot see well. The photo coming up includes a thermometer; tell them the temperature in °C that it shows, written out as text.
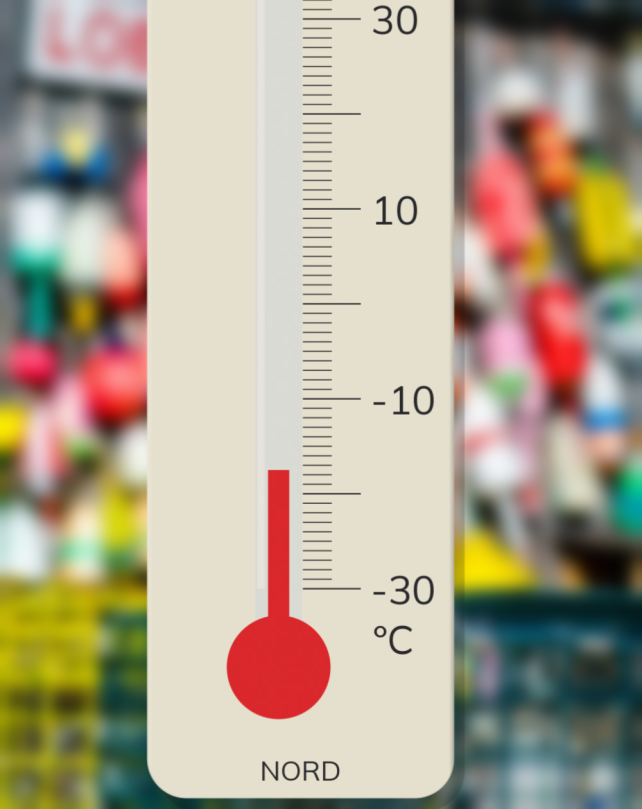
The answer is -17.5 °C
